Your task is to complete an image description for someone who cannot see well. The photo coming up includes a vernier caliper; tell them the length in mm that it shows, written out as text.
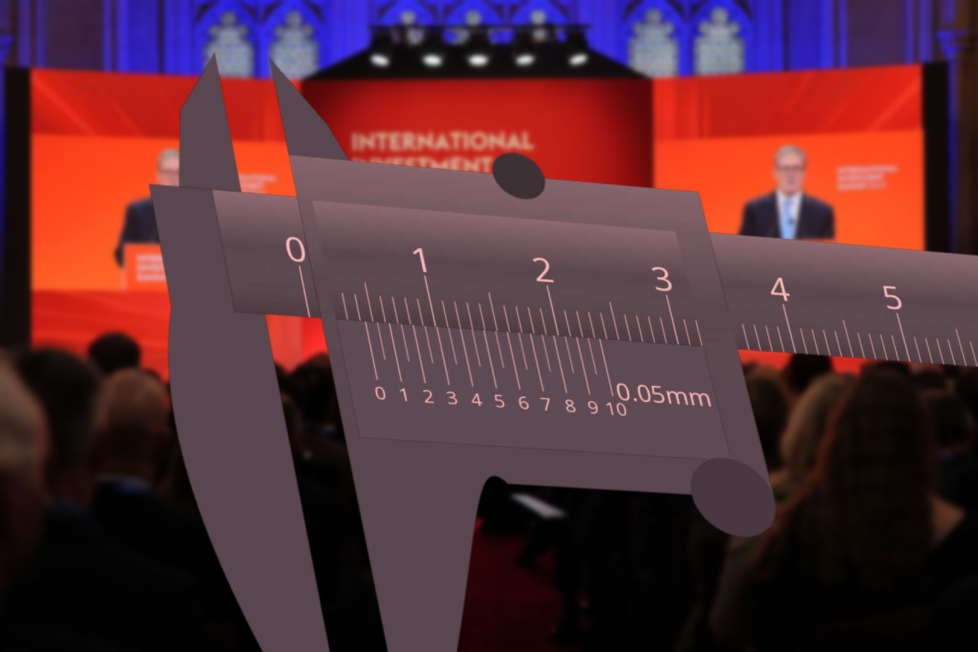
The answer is 4.4 mm
